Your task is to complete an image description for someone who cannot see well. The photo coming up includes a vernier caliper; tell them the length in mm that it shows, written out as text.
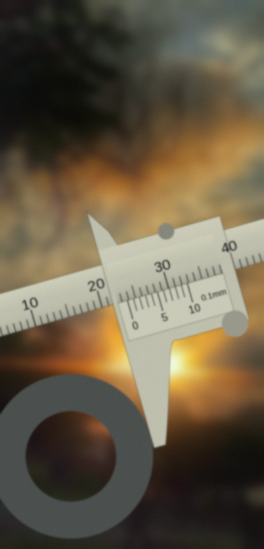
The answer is 23.8 mm
